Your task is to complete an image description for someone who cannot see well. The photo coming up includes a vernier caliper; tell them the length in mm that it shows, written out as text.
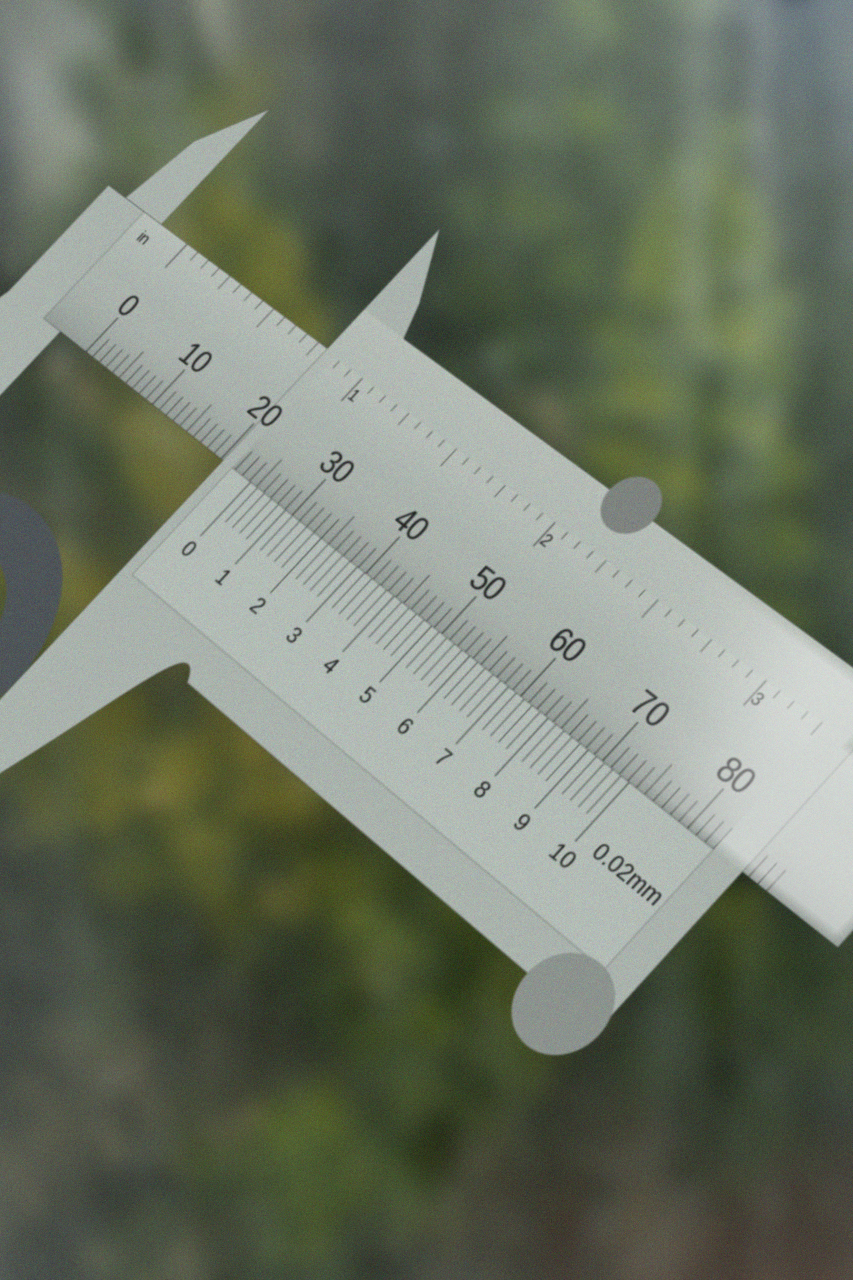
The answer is 24.2 mm
